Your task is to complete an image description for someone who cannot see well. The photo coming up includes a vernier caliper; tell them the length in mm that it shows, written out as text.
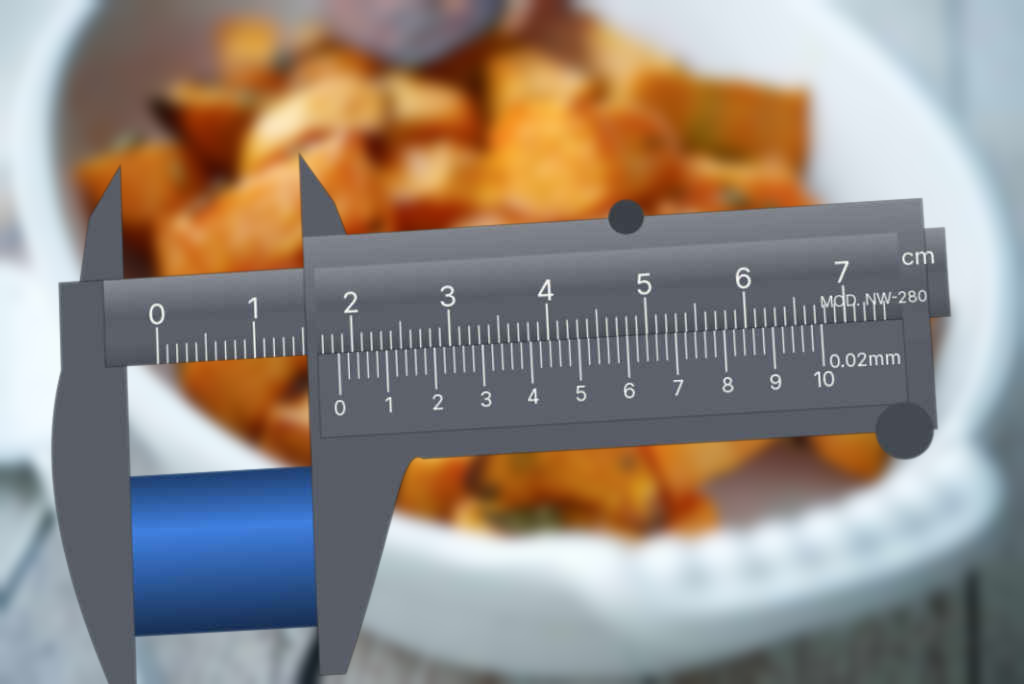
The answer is 18.6 mm
